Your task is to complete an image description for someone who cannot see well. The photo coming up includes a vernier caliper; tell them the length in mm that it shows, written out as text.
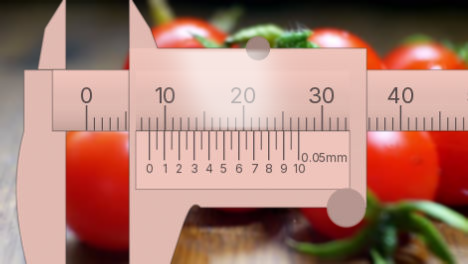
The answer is 8.0 mm
